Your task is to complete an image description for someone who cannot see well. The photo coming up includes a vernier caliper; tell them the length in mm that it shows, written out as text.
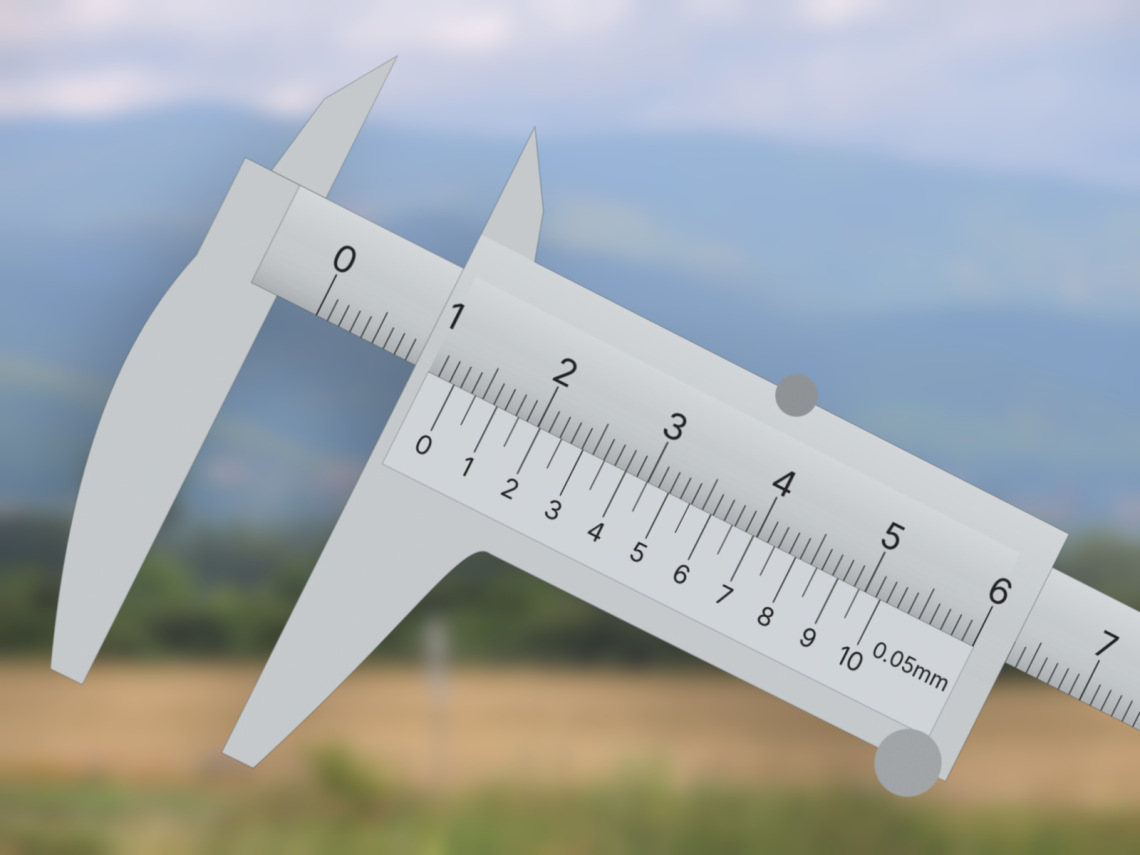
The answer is 12.4 mm
